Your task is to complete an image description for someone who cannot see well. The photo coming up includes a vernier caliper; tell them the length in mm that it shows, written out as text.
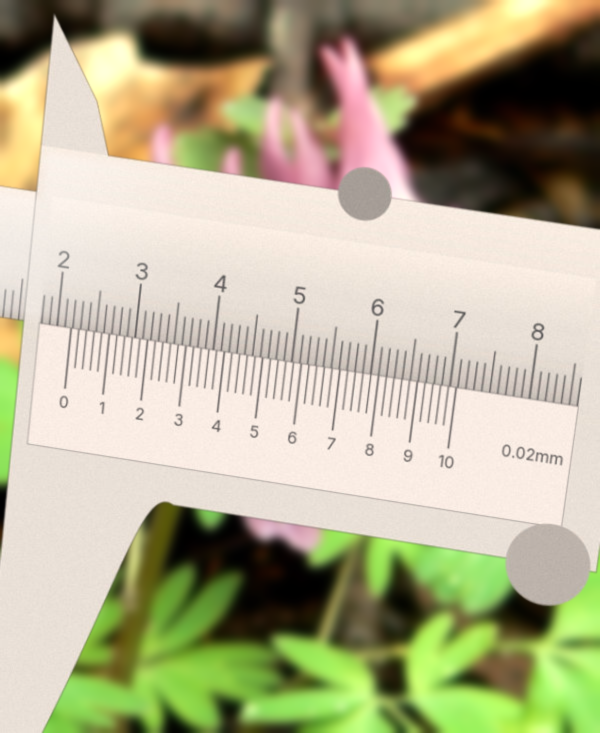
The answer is 21.8 mm
